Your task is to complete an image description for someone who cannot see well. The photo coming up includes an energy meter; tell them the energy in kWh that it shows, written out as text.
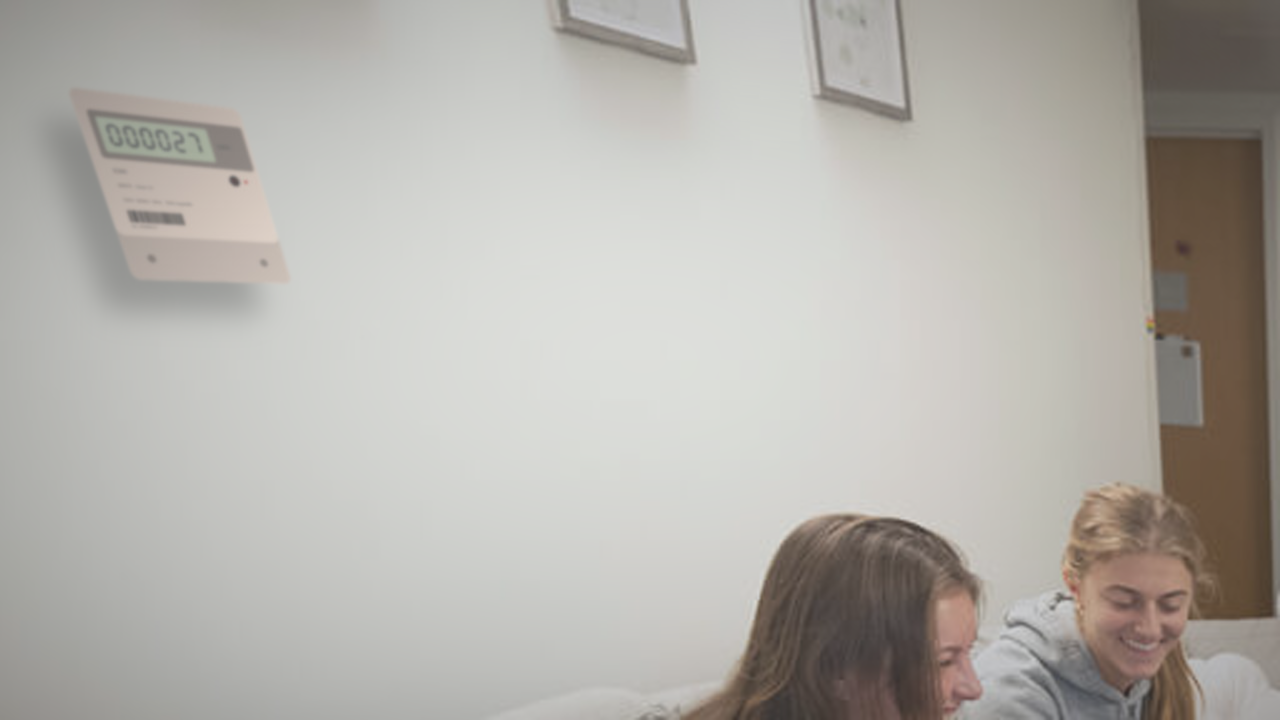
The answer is 27 kWh
